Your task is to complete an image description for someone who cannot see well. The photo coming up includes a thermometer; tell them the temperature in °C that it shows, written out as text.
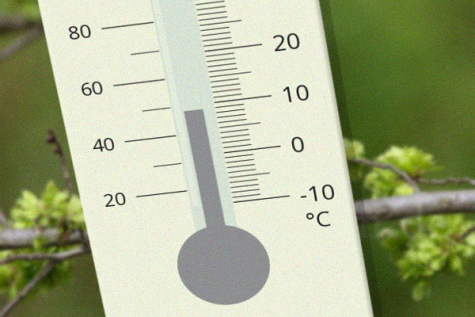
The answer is 9 °C
